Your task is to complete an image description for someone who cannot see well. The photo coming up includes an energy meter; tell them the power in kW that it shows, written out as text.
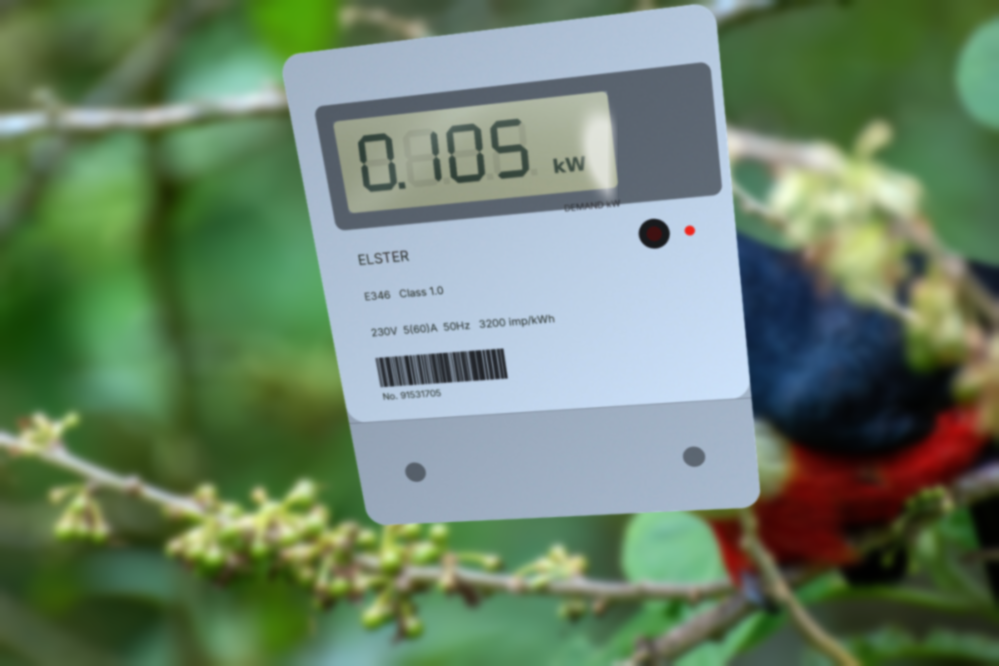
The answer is 0.105 kW
